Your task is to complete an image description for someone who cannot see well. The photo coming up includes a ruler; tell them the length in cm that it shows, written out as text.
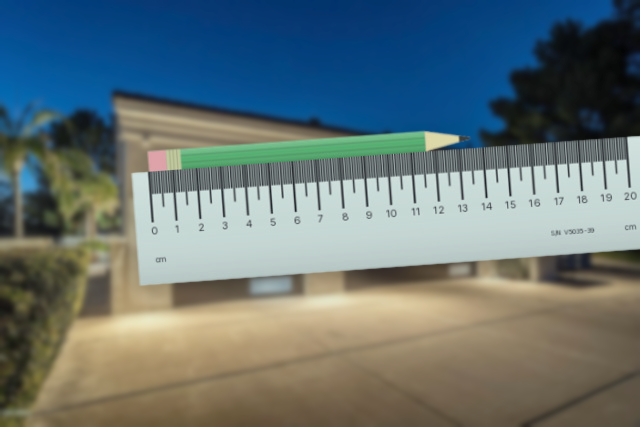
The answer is 13.5 cm
